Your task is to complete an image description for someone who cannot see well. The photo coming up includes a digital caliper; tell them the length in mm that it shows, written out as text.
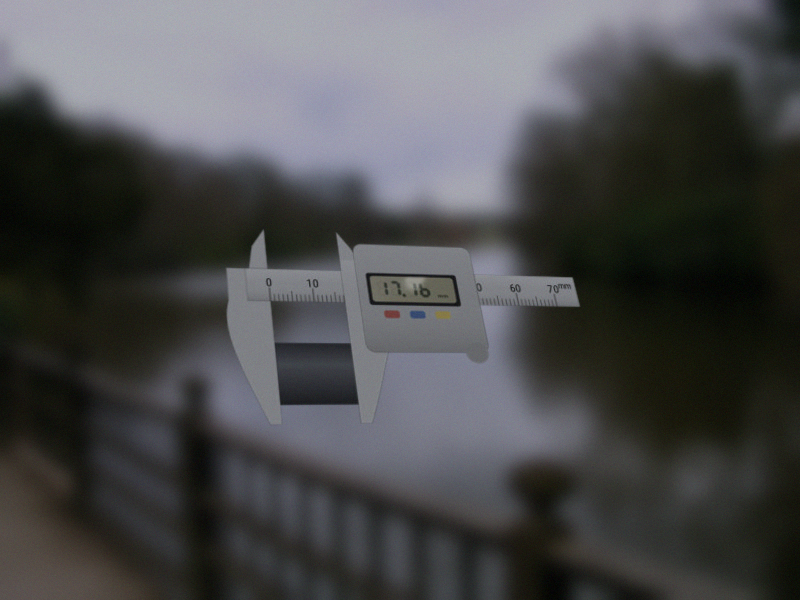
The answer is 17.16 mm
